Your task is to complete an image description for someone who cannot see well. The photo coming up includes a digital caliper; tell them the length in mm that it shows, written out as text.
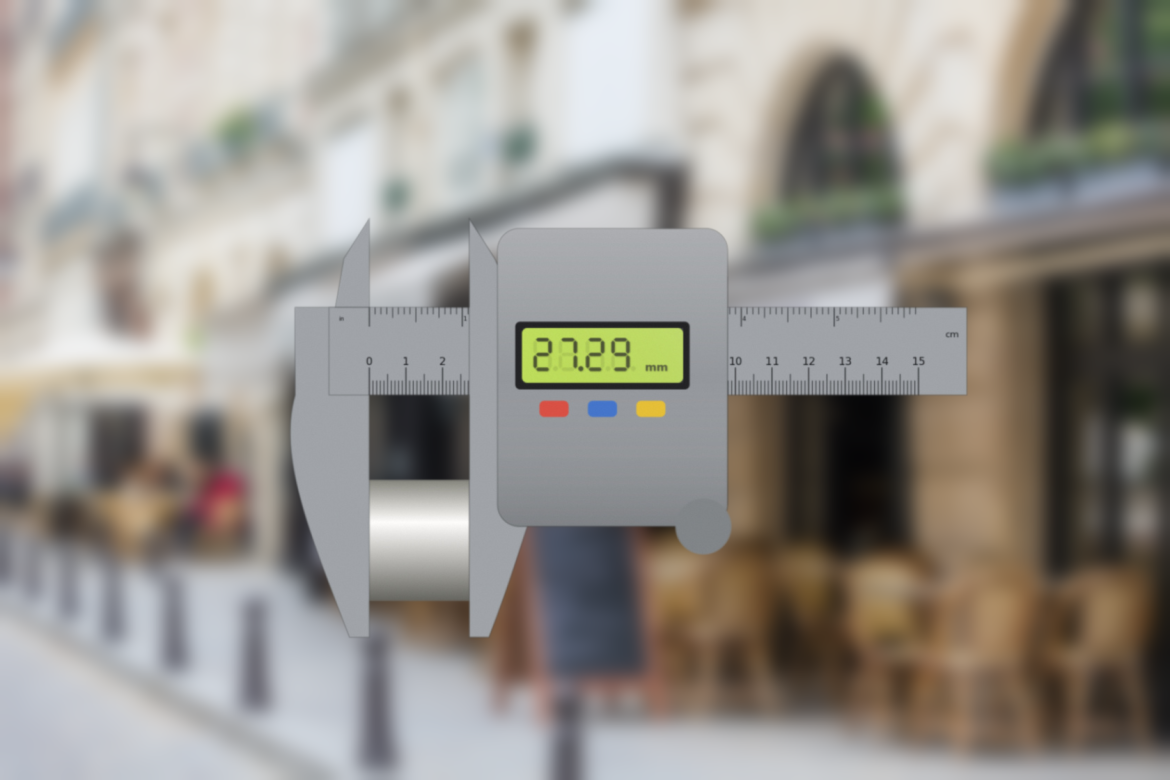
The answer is 27.29 mm
